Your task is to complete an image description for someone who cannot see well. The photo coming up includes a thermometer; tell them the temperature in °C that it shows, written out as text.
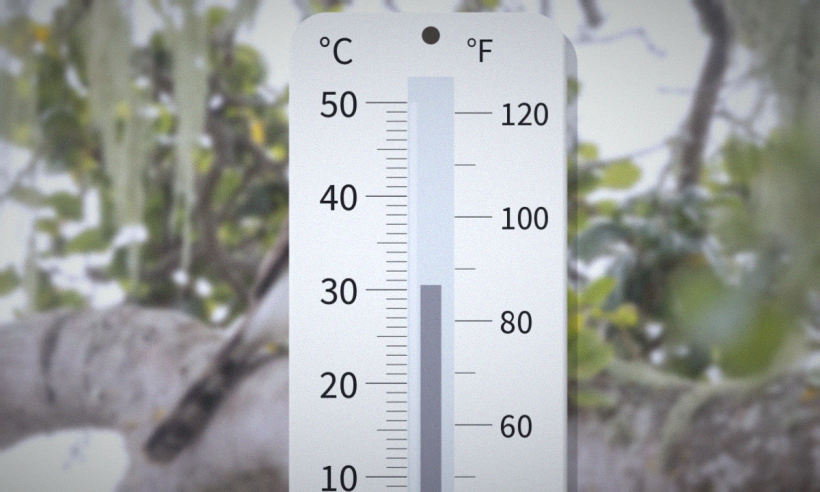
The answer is 30.5 °C
